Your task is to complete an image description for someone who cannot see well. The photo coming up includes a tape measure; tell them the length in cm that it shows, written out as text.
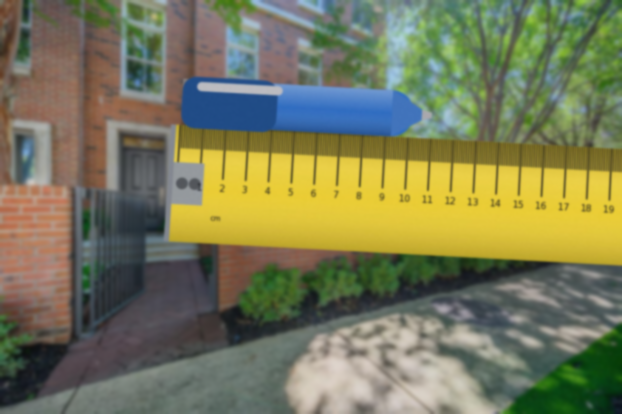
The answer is 11 cm
